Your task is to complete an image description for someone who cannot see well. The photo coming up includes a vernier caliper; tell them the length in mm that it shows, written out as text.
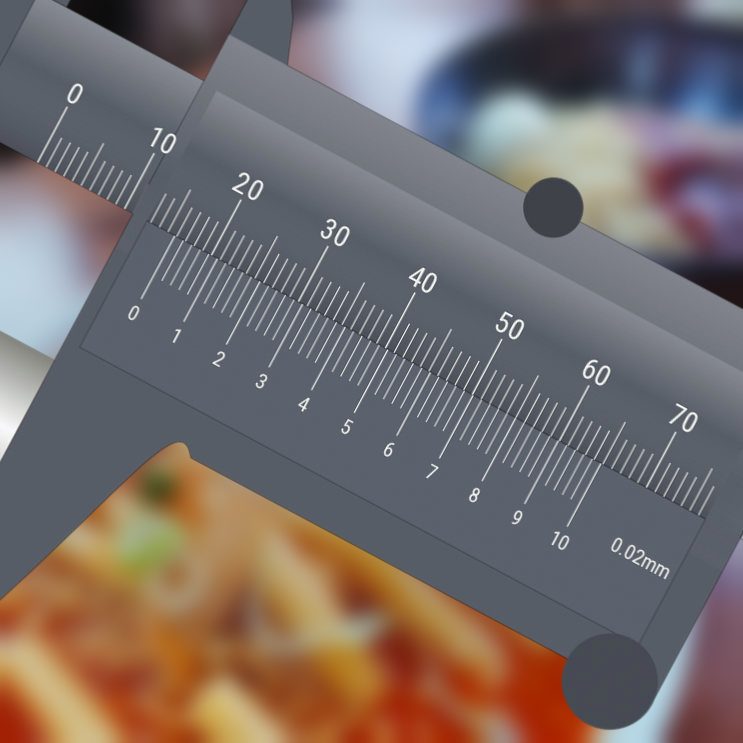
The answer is 15.8 mm
